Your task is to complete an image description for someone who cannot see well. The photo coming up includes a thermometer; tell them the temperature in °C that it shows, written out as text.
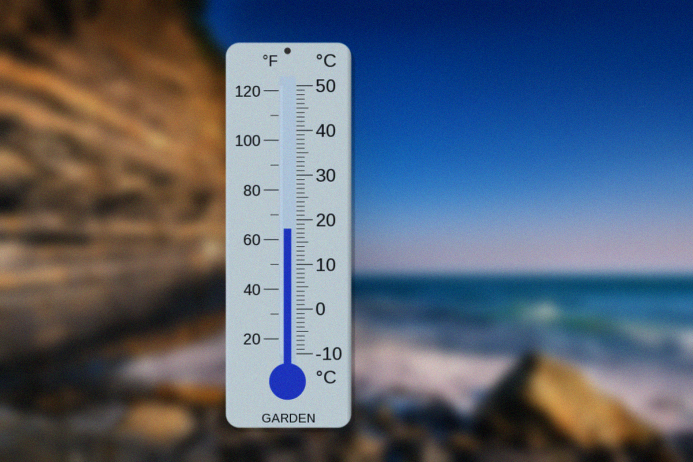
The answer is 18 °C
